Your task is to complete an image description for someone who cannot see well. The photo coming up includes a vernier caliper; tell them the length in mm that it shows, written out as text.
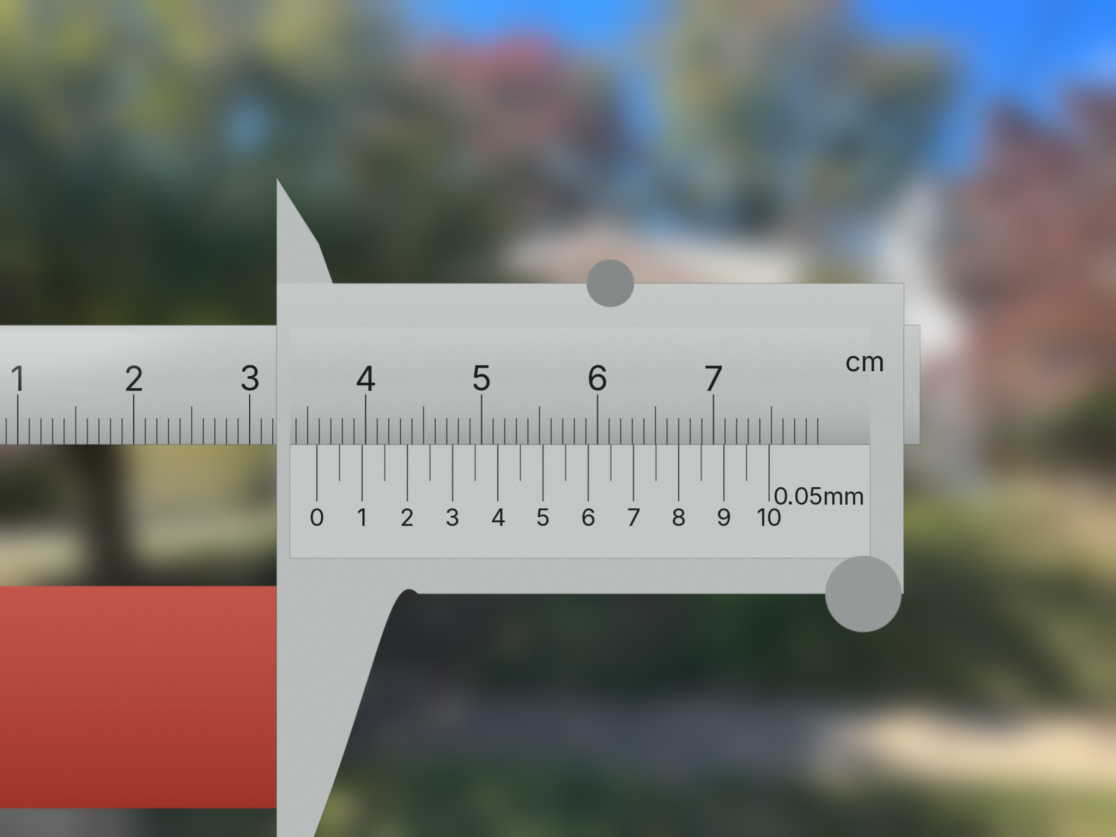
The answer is 35.8 mm
